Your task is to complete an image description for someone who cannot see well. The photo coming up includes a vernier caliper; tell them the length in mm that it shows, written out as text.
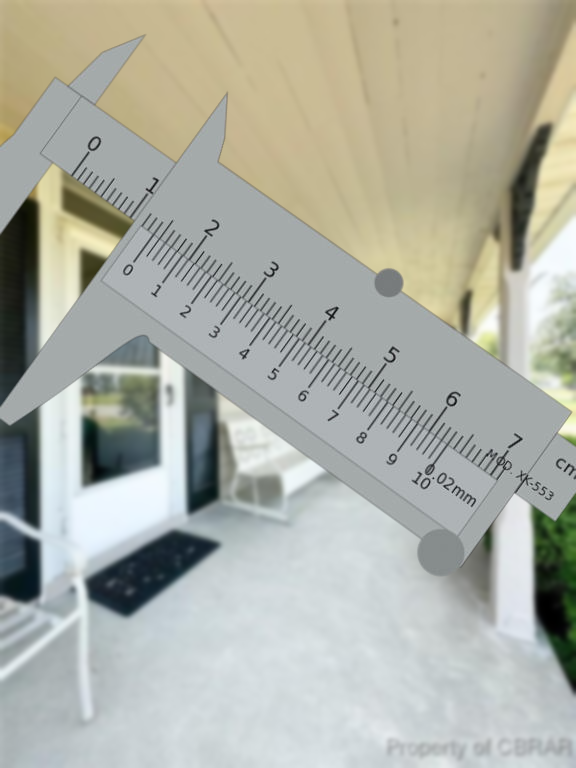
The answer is 14.0 mm
